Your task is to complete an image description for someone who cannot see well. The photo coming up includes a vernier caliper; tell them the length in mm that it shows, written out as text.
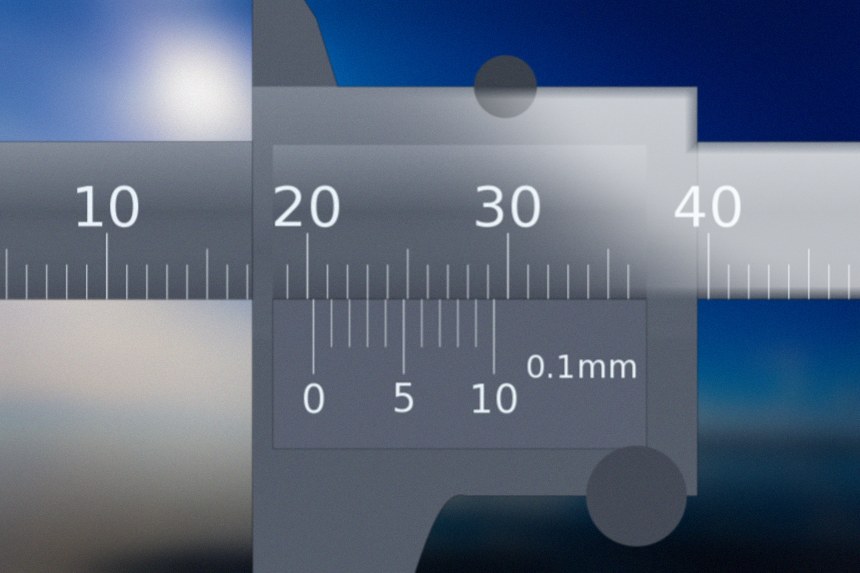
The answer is 20.3 mm
